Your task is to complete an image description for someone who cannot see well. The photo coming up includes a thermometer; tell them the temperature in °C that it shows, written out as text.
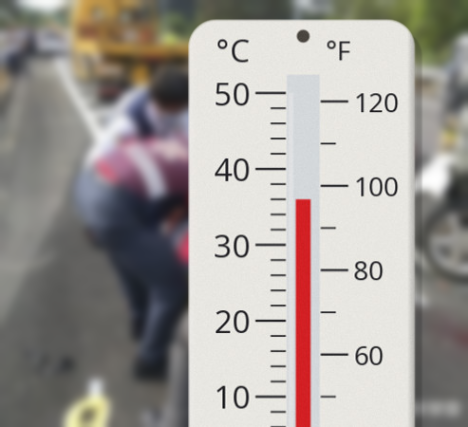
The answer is 36 °C
